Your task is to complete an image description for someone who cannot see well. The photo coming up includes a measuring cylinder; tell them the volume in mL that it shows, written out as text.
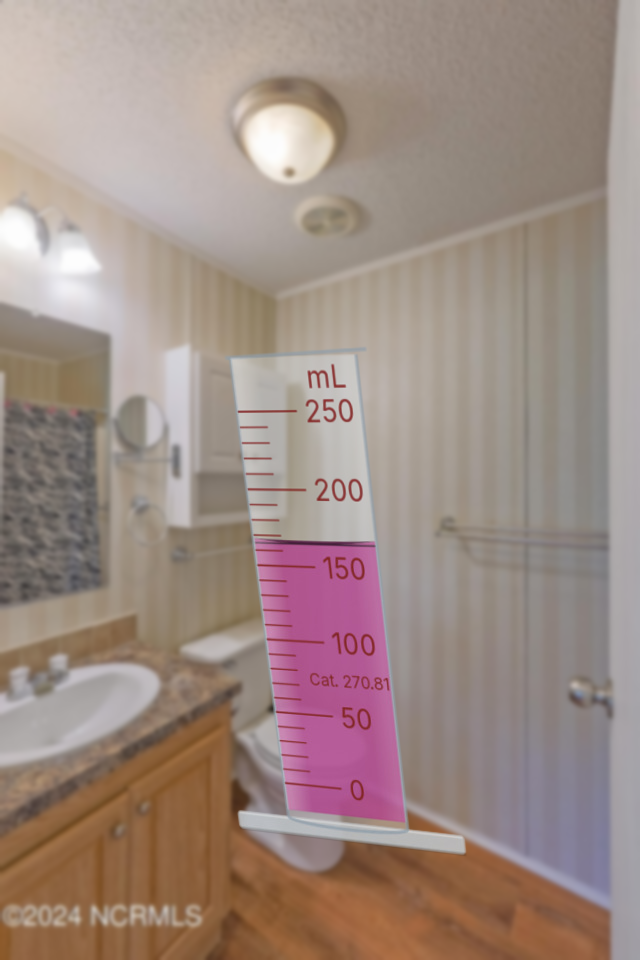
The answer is 165 mL
